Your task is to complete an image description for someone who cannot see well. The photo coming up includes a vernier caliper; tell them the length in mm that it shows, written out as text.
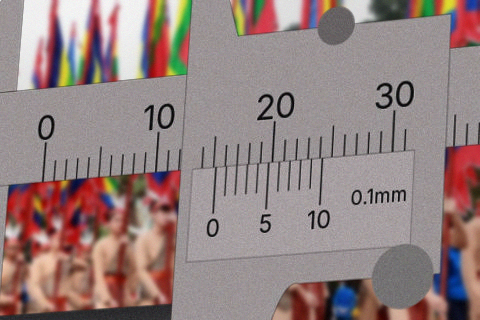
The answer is 15.2 mm
